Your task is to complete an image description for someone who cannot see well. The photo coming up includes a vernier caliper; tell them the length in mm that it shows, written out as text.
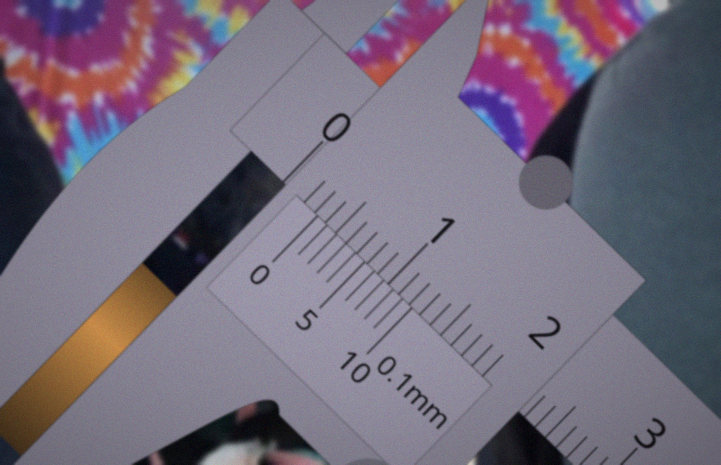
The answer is 3.3 mm
